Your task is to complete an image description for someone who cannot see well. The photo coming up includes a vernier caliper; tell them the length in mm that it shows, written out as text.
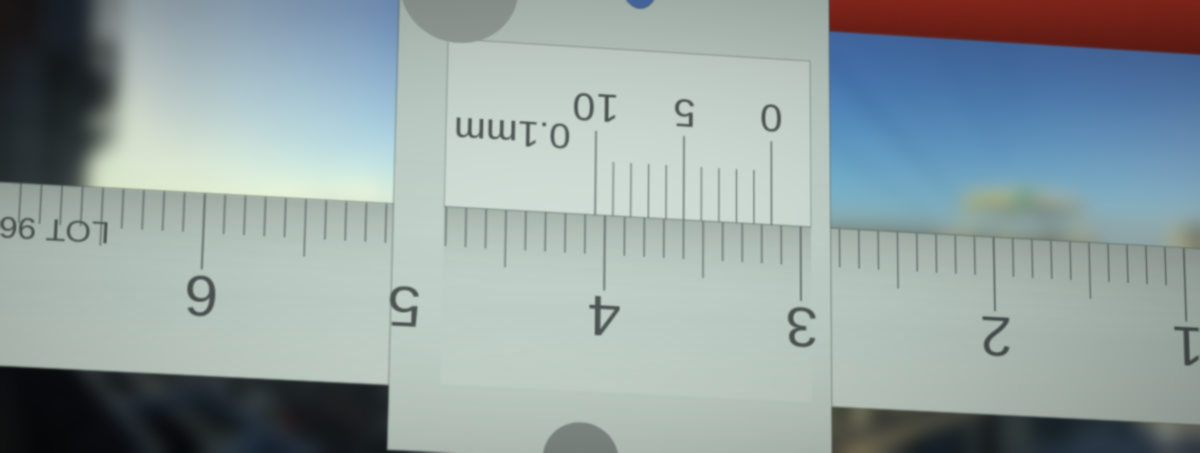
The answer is 31.5 mm
